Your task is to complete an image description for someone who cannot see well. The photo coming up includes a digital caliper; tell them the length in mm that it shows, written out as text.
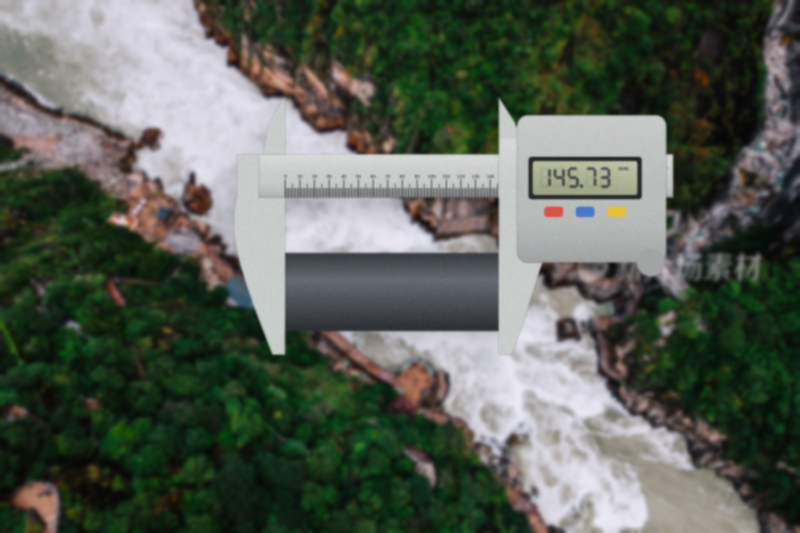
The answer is 145.73 mm
